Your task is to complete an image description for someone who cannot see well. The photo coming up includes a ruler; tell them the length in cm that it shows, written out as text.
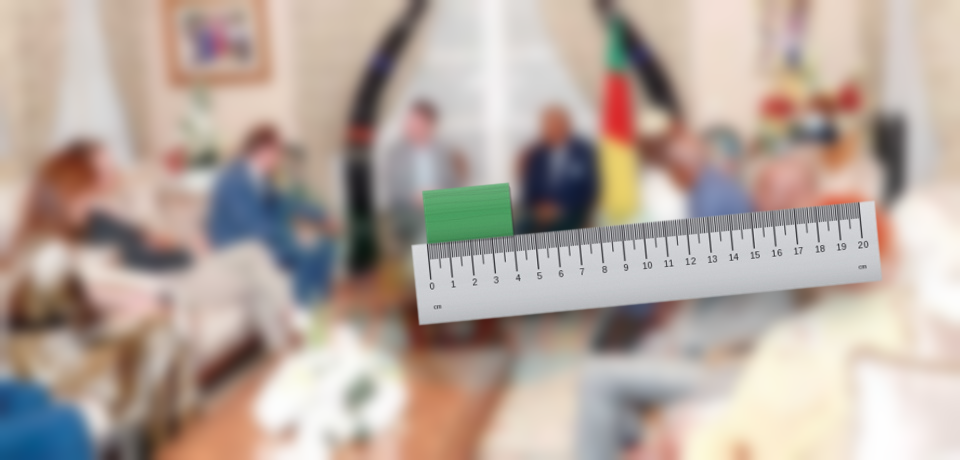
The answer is 4 cm
